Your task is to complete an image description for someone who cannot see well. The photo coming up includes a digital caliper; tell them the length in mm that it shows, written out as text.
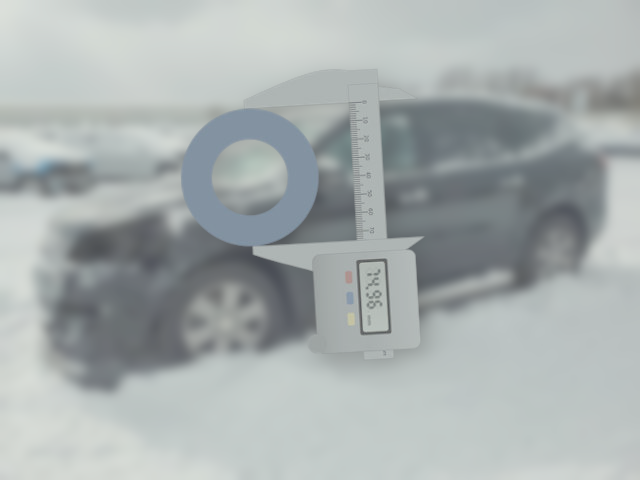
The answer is 74.96 mm
